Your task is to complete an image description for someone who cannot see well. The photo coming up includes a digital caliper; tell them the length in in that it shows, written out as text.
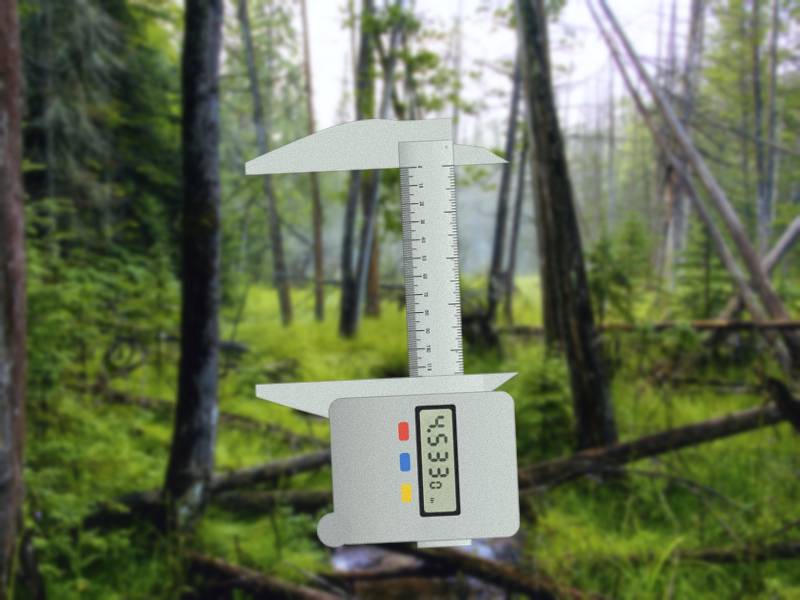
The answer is 4.5330 in
